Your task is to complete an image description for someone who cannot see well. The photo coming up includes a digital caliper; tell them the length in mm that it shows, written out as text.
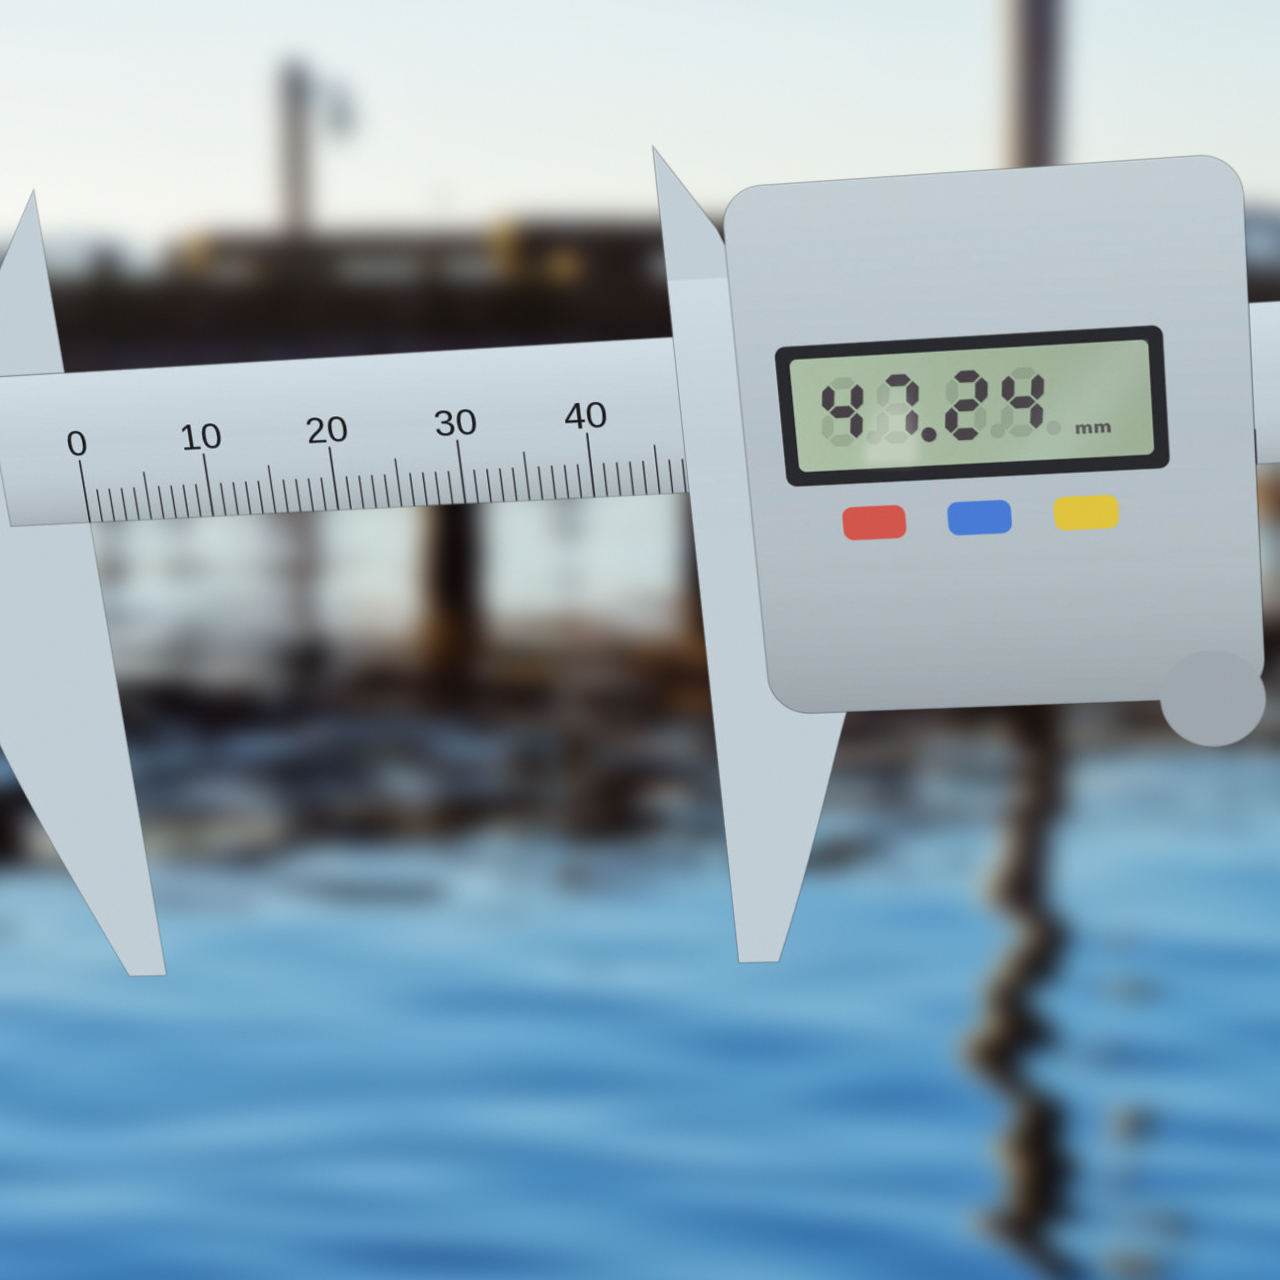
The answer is 47.24 mm
